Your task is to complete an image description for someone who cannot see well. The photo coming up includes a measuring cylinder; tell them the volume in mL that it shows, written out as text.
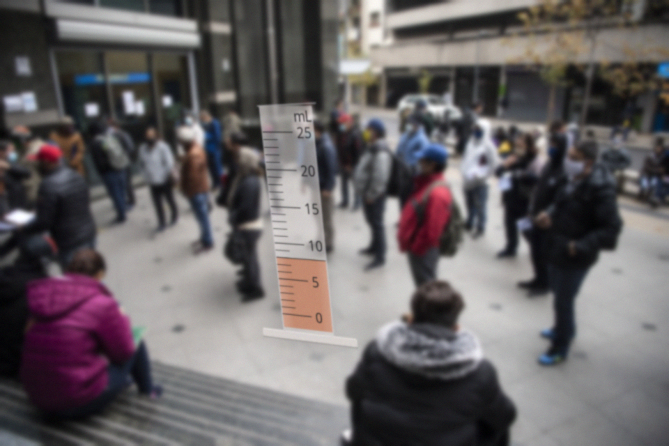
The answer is 8 mL
